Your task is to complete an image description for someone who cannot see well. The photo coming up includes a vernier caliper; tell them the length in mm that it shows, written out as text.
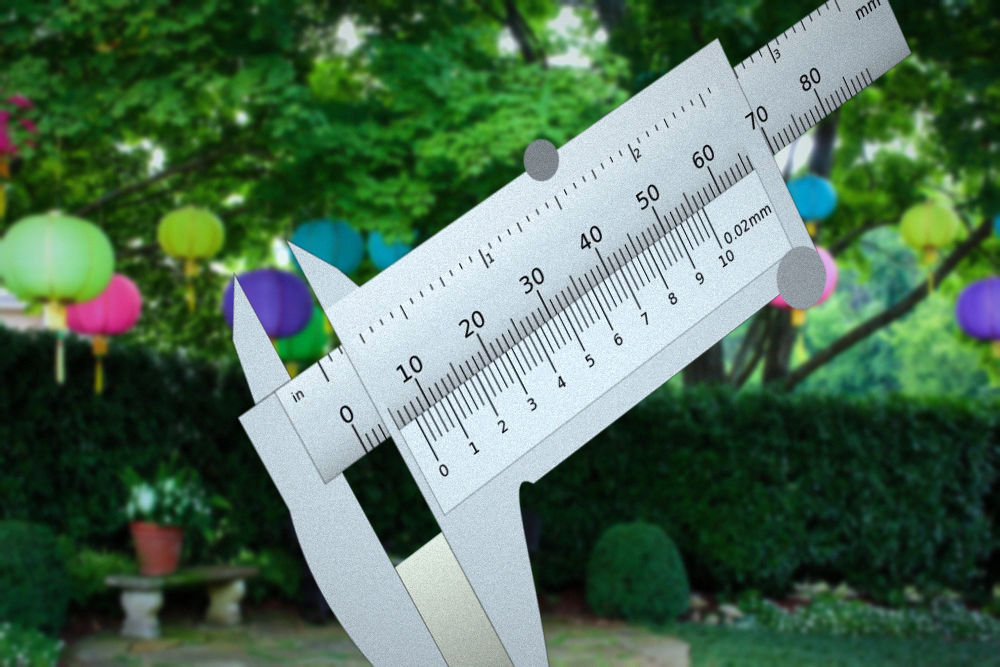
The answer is 7.6 mm
